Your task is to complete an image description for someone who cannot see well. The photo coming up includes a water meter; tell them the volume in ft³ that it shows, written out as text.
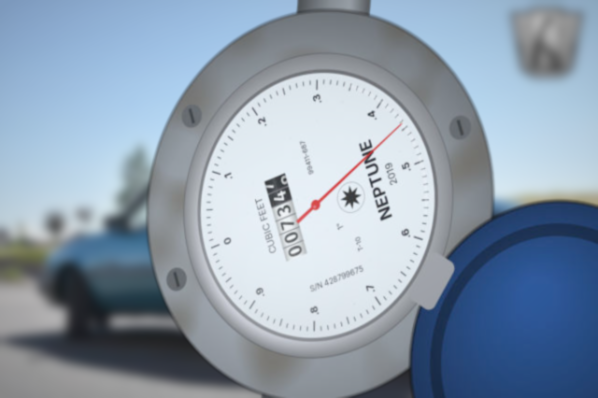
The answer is 7347.44 ft³
